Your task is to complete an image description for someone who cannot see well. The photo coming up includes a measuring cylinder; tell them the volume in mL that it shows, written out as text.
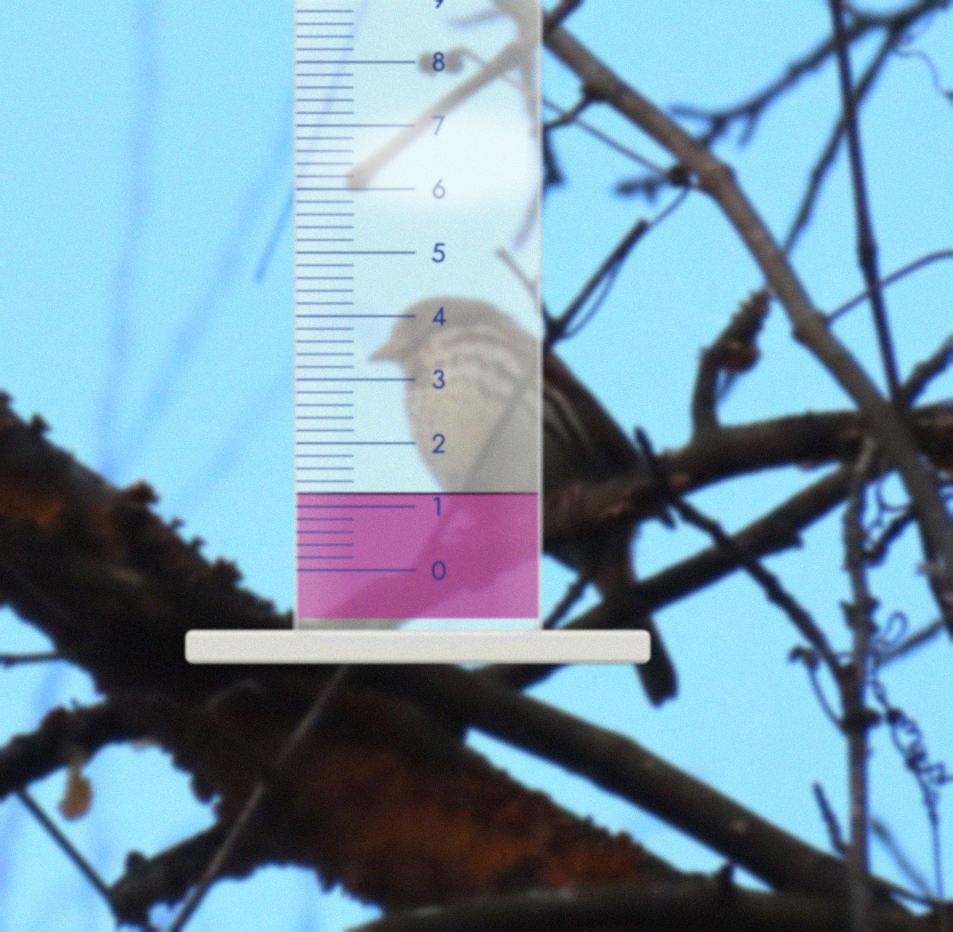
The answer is 1.2 mL
